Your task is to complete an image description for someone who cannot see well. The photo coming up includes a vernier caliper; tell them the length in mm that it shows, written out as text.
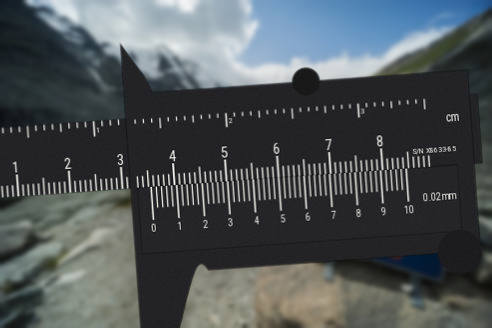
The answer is 35.5 mm
